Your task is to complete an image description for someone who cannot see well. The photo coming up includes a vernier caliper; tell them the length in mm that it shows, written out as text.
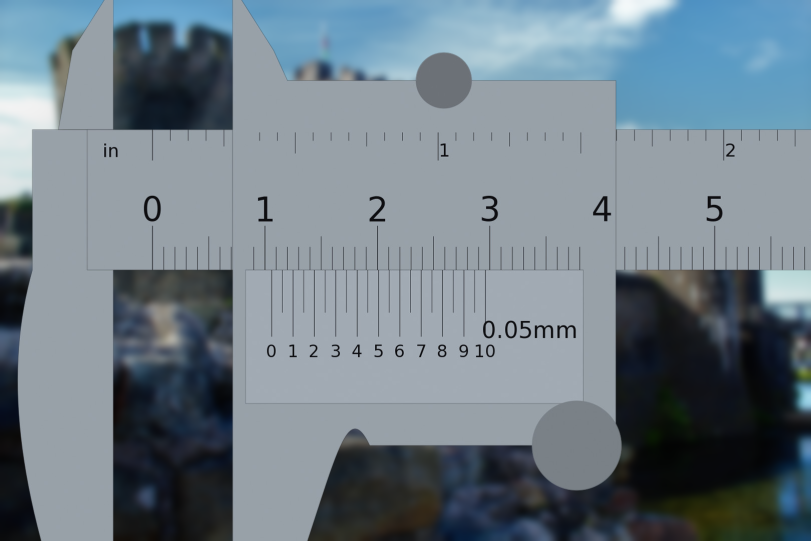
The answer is 10.6 mm
